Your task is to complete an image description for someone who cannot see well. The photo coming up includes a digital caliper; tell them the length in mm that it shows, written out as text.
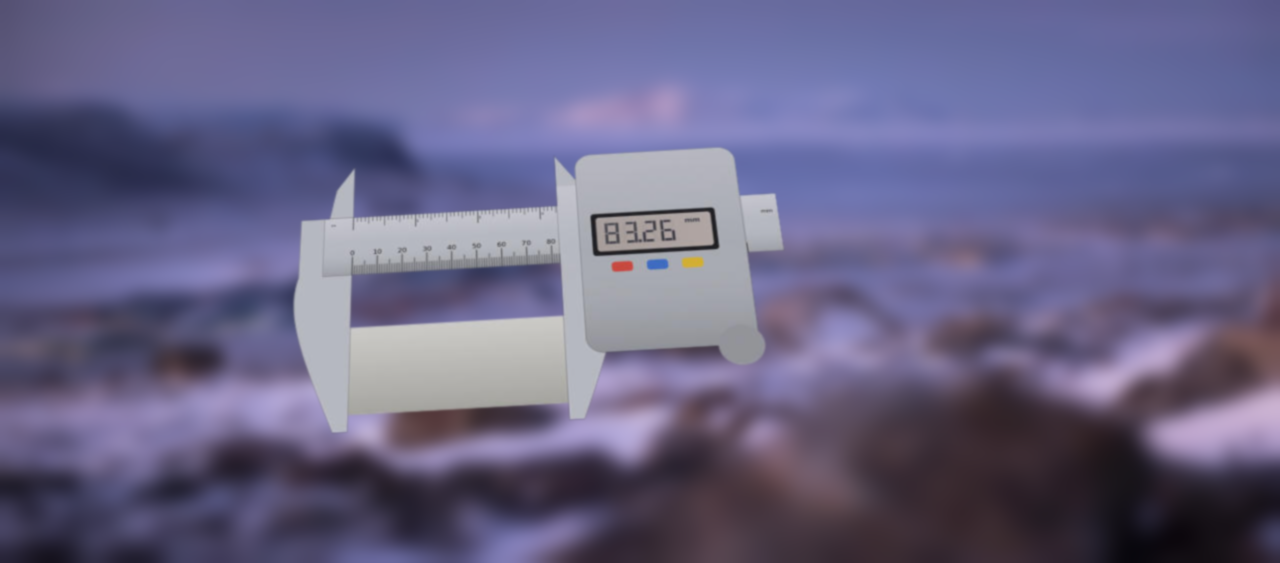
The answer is 83.26 mm
